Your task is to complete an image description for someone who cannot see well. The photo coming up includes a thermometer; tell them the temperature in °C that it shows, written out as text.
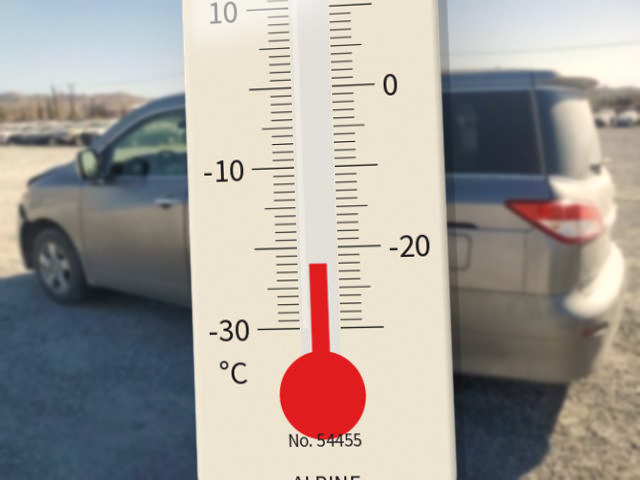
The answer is -22 °C
